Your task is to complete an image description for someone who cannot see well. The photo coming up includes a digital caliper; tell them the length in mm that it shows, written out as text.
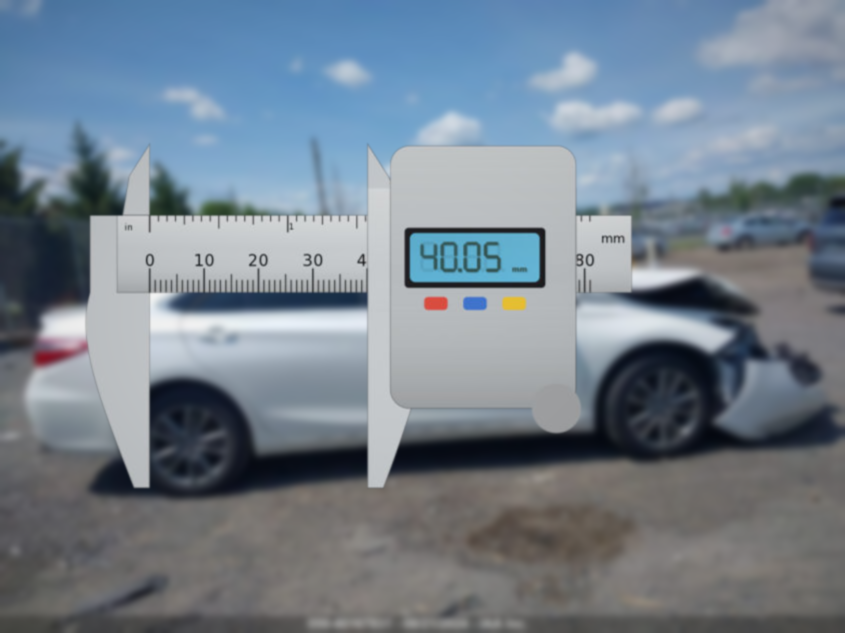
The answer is 40.05 mm
